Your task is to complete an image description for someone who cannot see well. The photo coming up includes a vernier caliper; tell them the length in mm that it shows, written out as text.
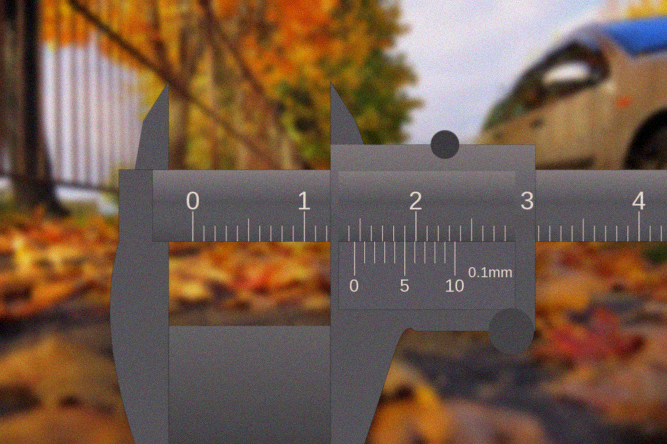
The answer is 14.5 mm
